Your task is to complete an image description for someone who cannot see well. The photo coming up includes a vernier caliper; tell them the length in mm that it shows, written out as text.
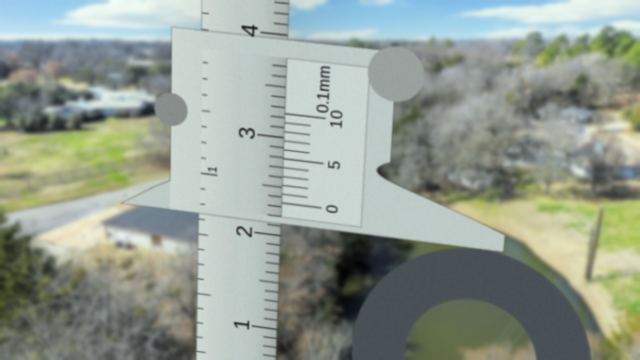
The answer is 23.4 mm
